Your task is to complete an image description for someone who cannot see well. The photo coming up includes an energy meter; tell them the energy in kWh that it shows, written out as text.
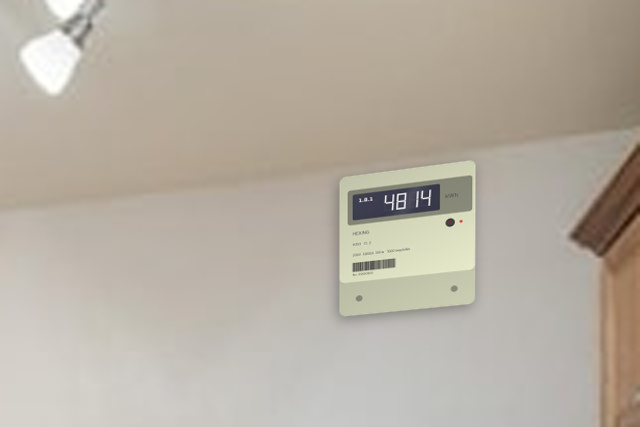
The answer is 4814 kWh
